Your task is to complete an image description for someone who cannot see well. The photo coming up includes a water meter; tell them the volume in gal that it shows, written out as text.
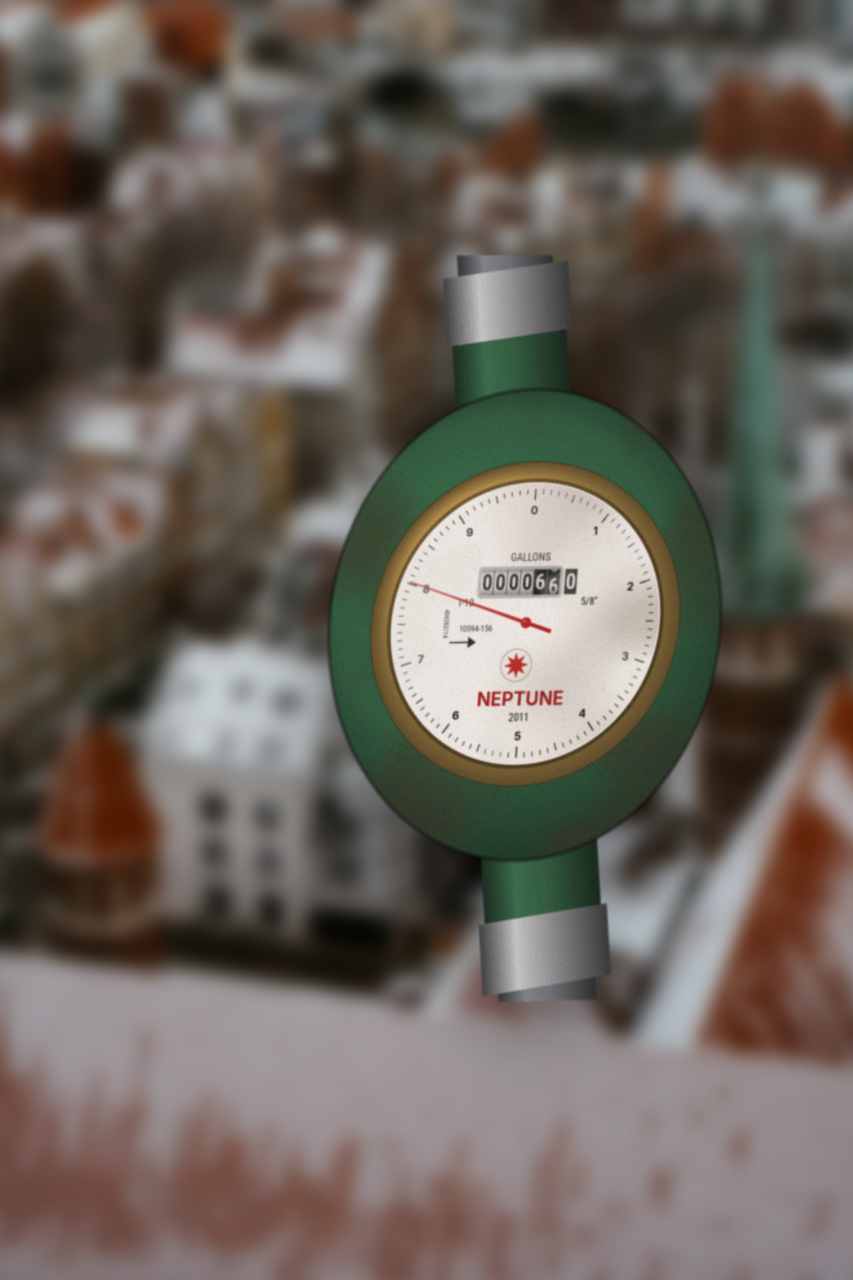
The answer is 658.0 gal
